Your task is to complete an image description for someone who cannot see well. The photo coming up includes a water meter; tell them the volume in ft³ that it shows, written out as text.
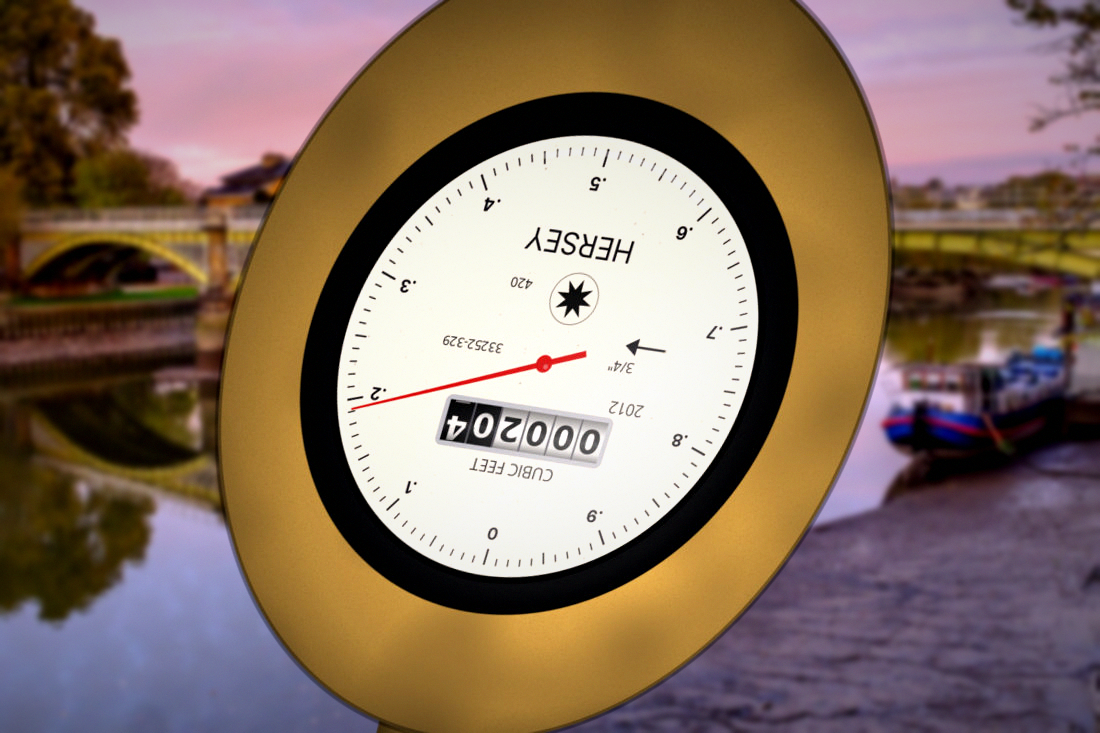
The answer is 204.19 ft³
